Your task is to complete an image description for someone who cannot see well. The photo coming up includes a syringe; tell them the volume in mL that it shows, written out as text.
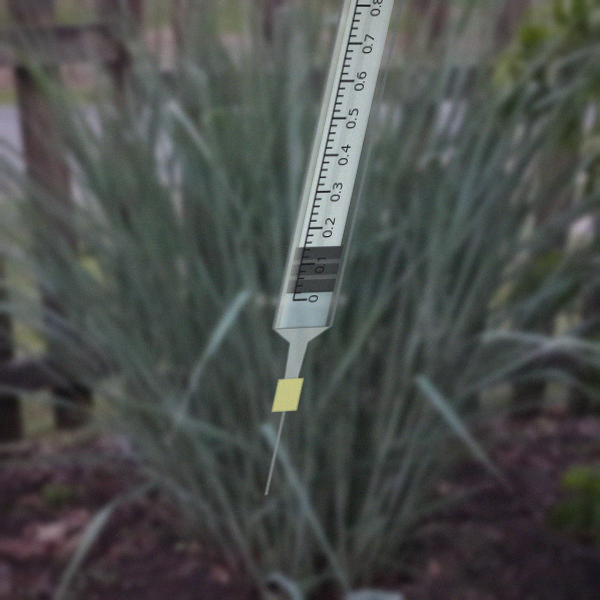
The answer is 0.02 mL
